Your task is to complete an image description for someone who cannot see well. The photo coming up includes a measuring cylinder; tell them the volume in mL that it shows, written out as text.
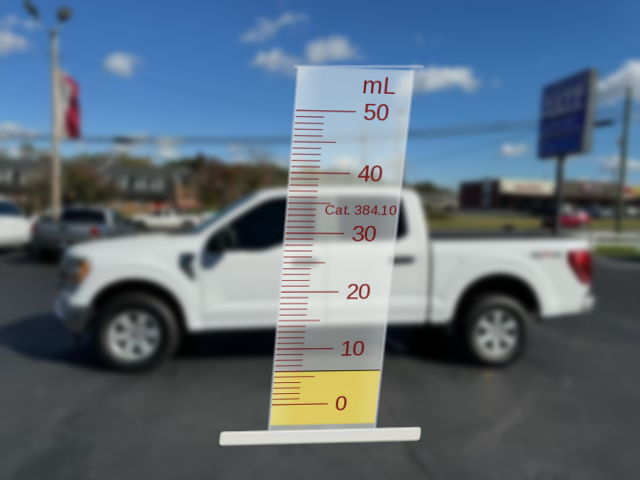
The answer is 6 mL
